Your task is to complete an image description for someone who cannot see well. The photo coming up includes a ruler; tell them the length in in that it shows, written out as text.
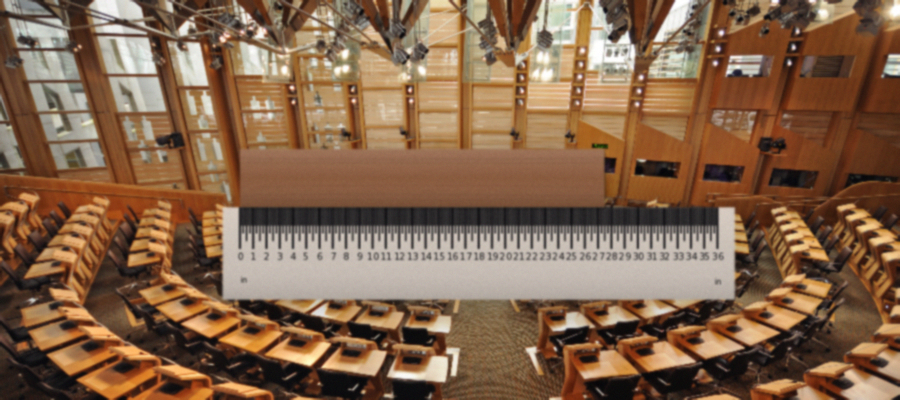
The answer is 27.5 in
